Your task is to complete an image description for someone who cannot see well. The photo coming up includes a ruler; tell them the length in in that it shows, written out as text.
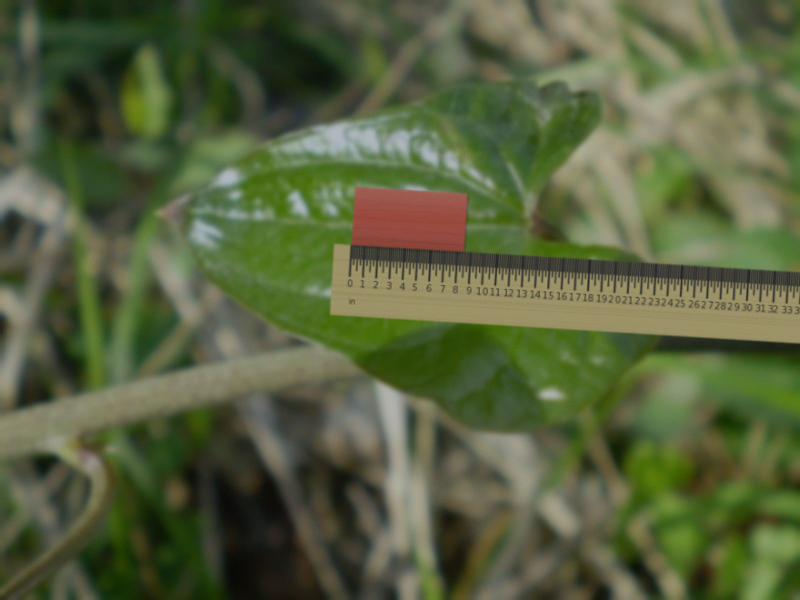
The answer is 8.5 in
